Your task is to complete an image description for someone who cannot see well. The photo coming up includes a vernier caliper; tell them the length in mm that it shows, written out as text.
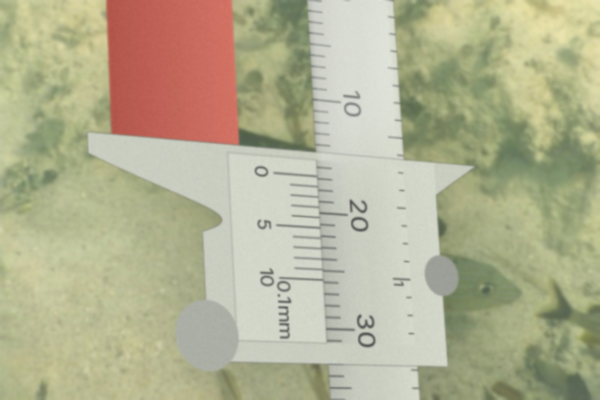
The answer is 16.8 mm
